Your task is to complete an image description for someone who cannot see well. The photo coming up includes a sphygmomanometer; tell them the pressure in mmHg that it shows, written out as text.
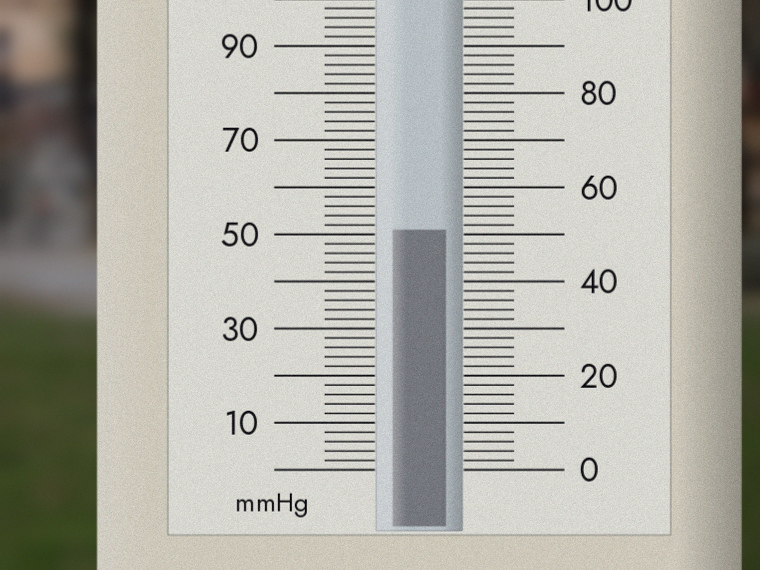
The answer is 51 mmHg
